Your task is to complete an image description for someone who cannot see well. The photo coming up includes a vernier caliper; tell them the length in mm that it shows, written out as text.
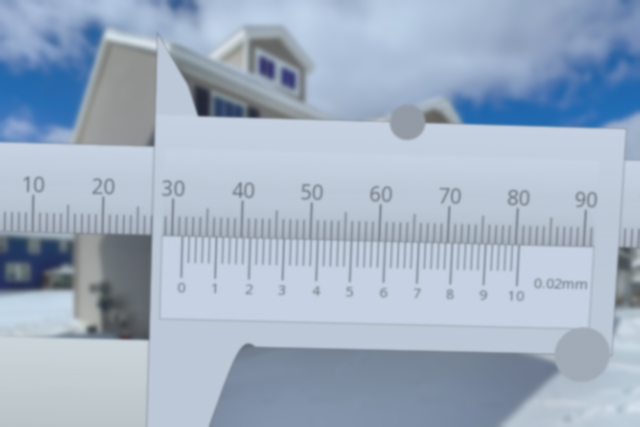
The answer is 31.5 mm
